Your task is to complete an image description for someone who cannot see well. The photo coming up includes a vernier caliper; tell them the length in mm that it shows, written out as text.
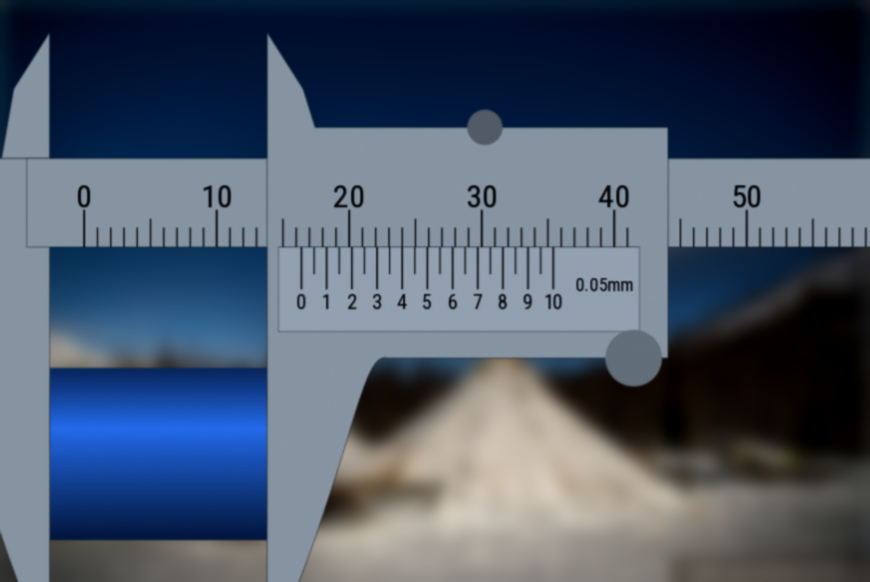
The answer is 16.4 mm
